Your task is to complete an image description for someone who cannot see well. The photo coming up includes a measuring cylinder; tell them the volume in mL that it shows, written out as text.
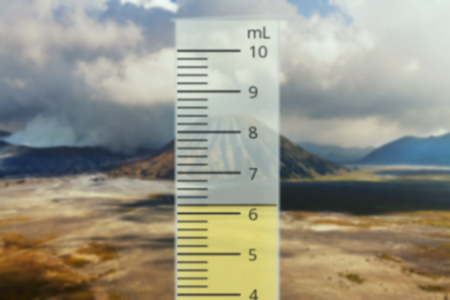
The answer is 6.2 mL
